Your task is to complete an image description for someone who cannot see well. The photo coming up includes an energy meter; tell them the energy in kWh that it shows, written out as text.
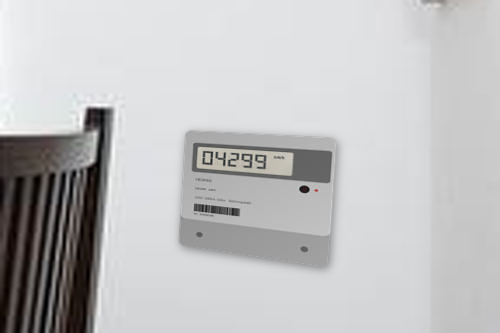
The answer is 4299 kWh
